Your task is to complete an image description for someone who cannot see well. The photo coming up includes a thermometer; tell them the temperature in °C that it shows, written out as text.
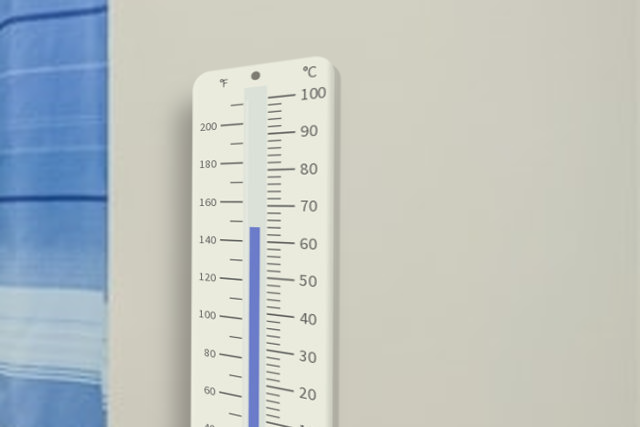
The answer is 64 °C
